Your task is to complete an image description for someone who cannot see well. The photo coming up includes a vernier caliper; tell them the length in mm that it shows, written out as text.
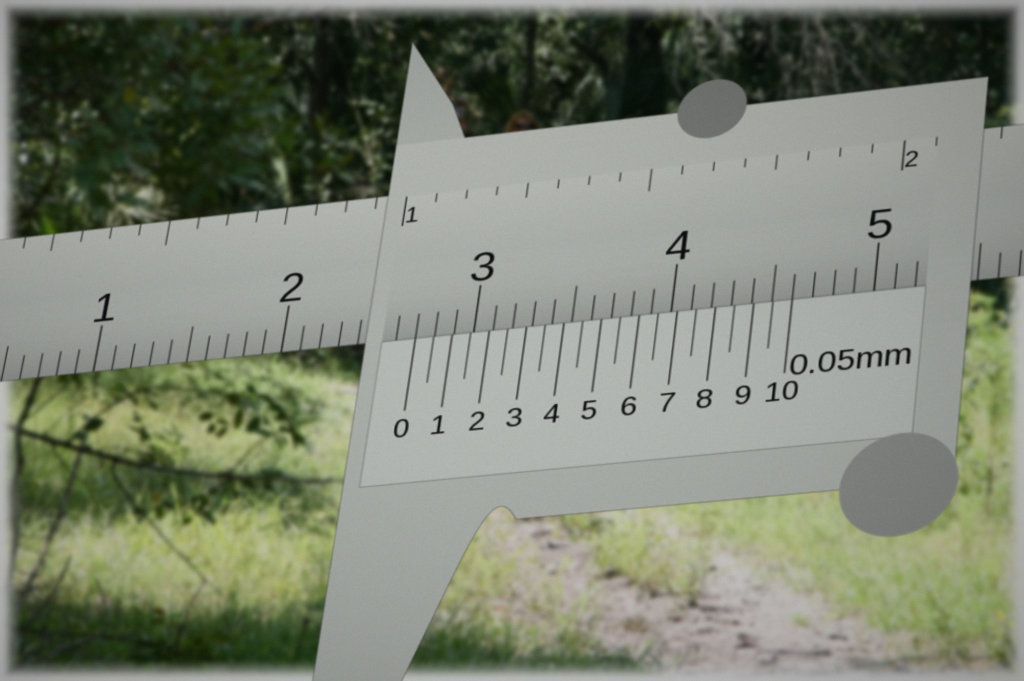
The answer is 27.0 mm
